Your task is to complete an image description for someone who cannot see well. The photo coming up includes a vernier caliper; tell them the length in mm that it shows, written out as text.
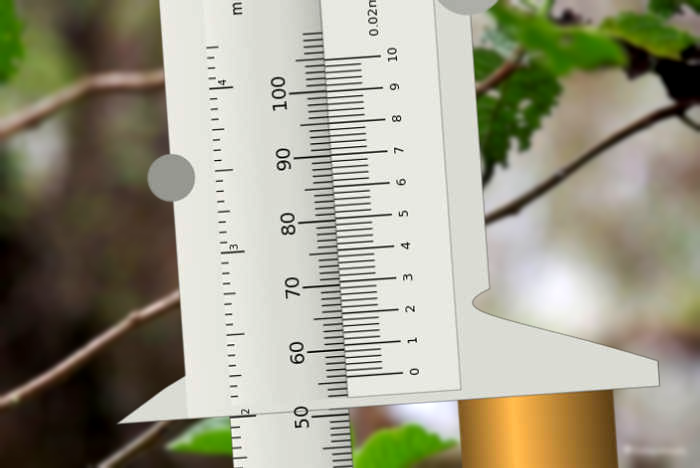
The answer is 55.8 mm
